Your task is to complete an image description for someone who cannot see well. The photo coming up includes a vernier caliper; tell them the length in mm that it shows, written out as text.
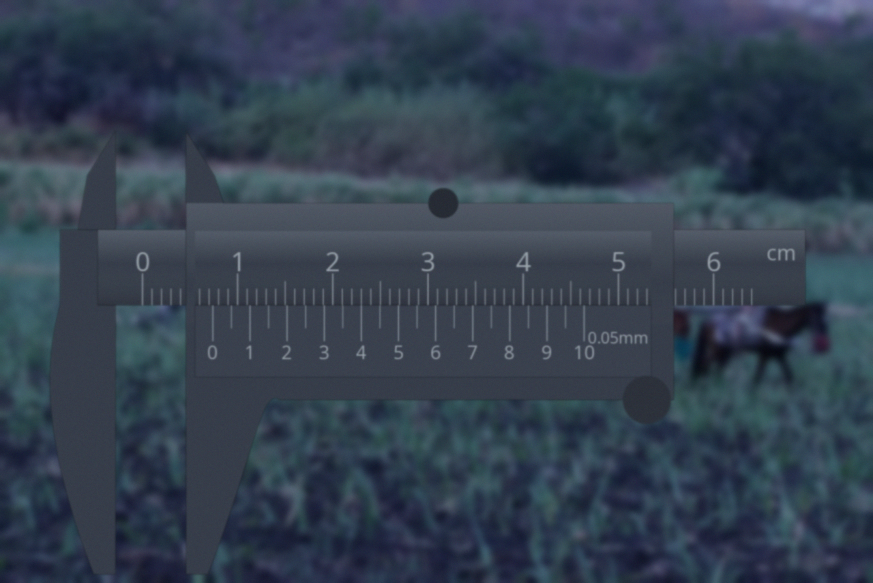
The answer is 7.4 mm
